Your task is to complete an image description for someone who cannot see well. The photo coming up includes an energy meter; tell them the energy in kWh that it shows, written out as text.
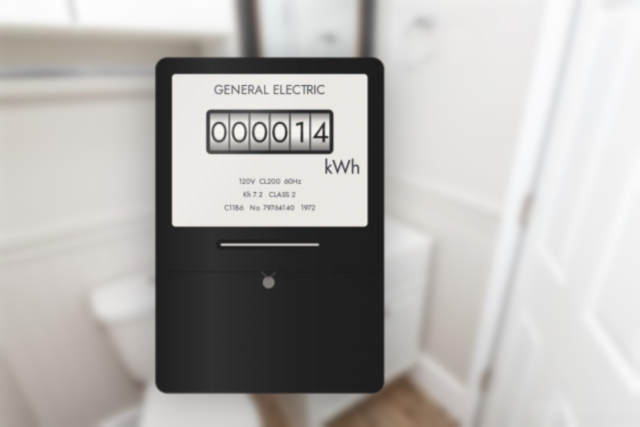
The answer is 14 kWh
